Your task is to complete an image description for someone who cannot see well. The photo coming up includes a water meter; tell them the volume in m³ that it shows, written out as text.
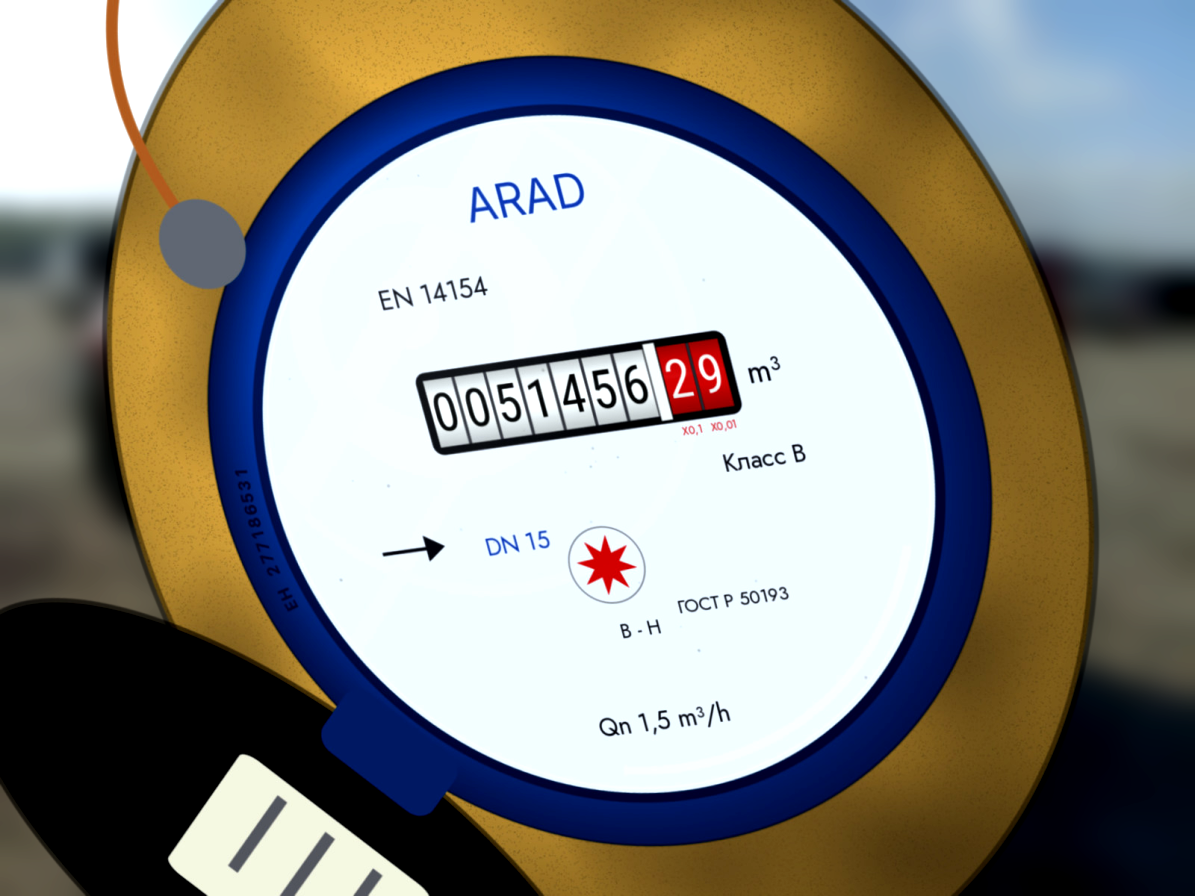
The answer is 51456.29 m³
